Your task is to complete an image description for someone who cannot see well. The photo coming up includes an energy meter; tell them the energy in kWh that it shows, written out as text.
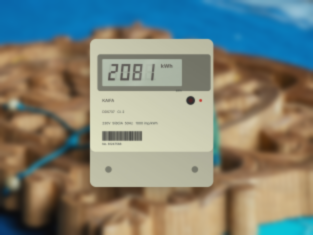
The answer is 2081 kWh
